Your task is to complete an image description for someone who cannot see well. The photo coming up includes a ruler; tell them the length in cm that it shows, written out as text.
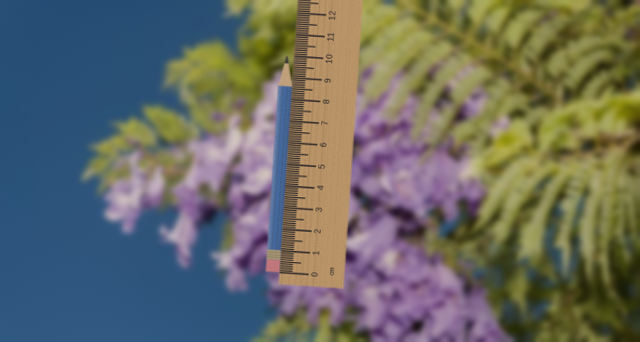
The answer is 10 cm
